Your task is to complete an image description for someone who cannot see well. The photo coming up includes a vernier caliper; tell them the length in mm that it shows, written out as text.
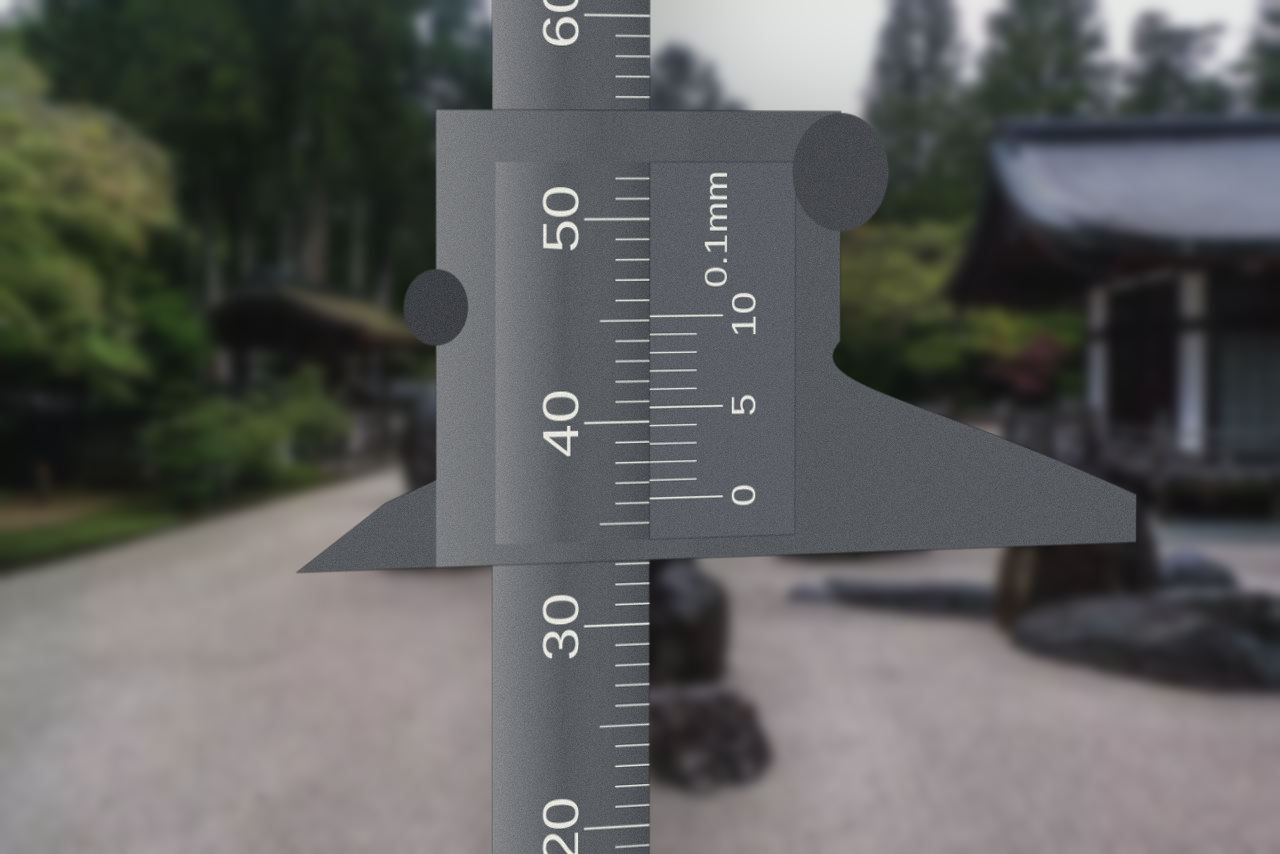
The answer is 36.2 mm
